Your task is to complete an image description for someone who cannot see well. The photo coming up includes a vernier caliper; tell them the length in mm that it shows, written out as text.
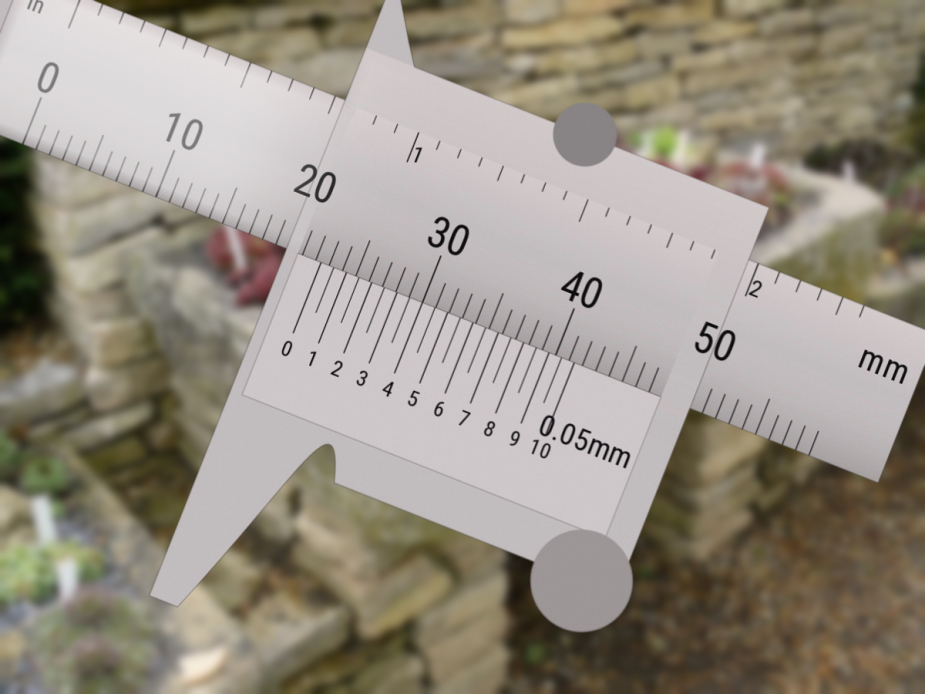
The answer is 22.4 mm
